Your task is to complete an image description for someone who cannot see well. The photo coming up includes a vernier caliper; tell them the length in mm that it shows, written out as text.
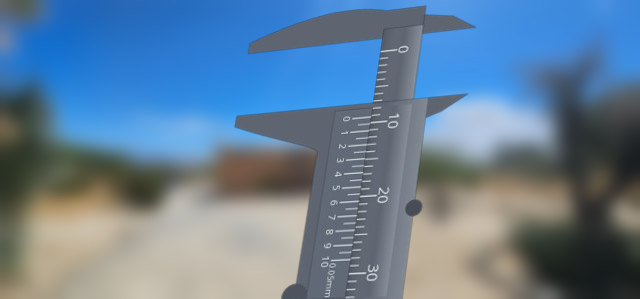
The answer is 9.2 mm
